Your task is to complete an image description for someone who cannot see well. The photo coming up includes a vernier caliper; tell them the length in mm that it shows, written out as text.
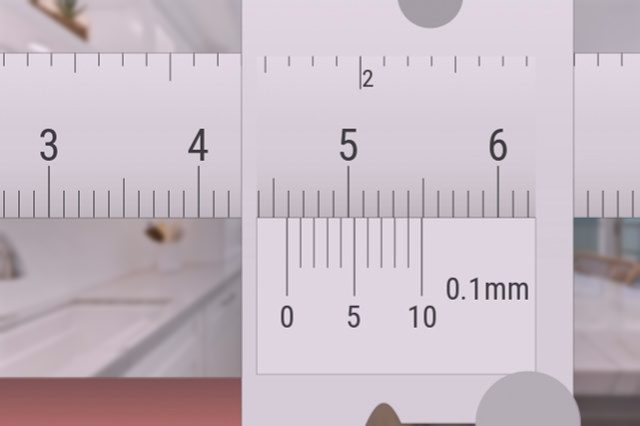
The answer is 45.9 mm
